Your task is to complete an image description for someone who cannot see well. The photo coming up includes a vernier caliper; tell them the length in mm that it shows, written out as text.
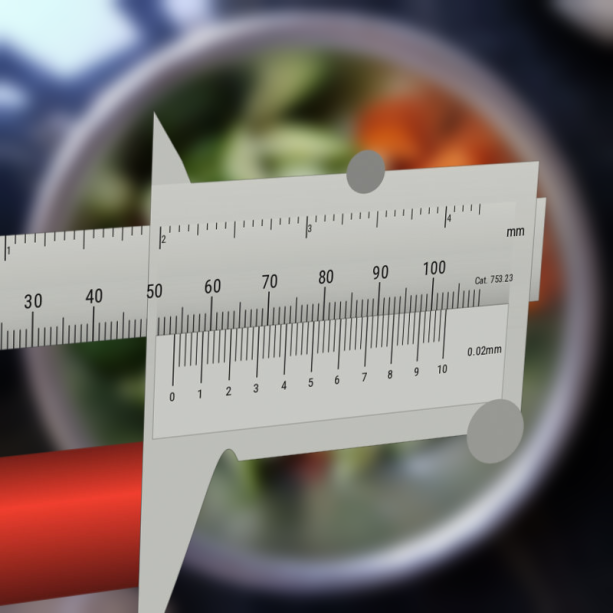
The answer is 53.8 mm
